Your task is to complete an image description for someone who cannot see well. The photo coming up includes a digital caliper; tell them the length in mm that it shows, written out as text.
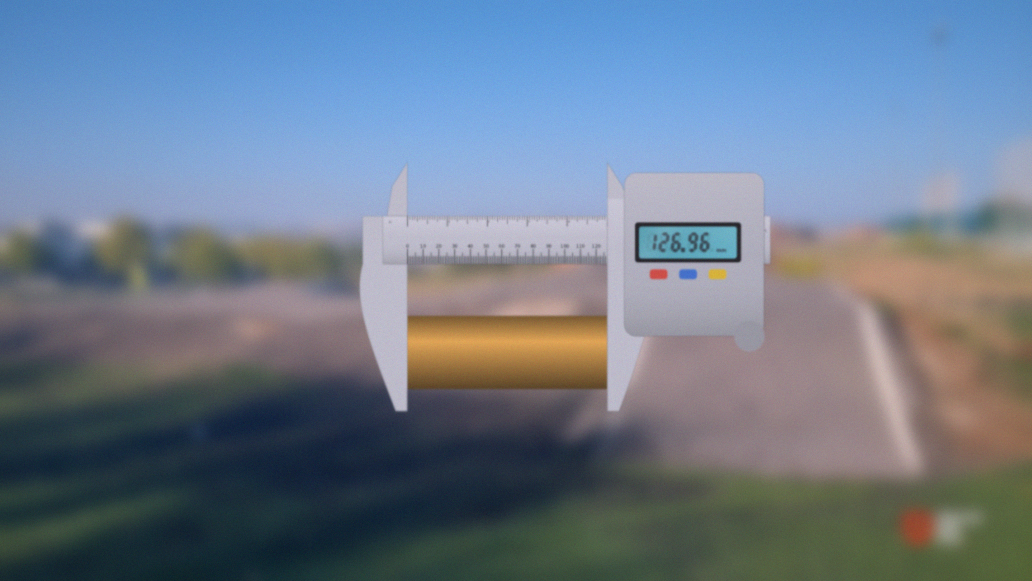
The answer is 126.96 mm
